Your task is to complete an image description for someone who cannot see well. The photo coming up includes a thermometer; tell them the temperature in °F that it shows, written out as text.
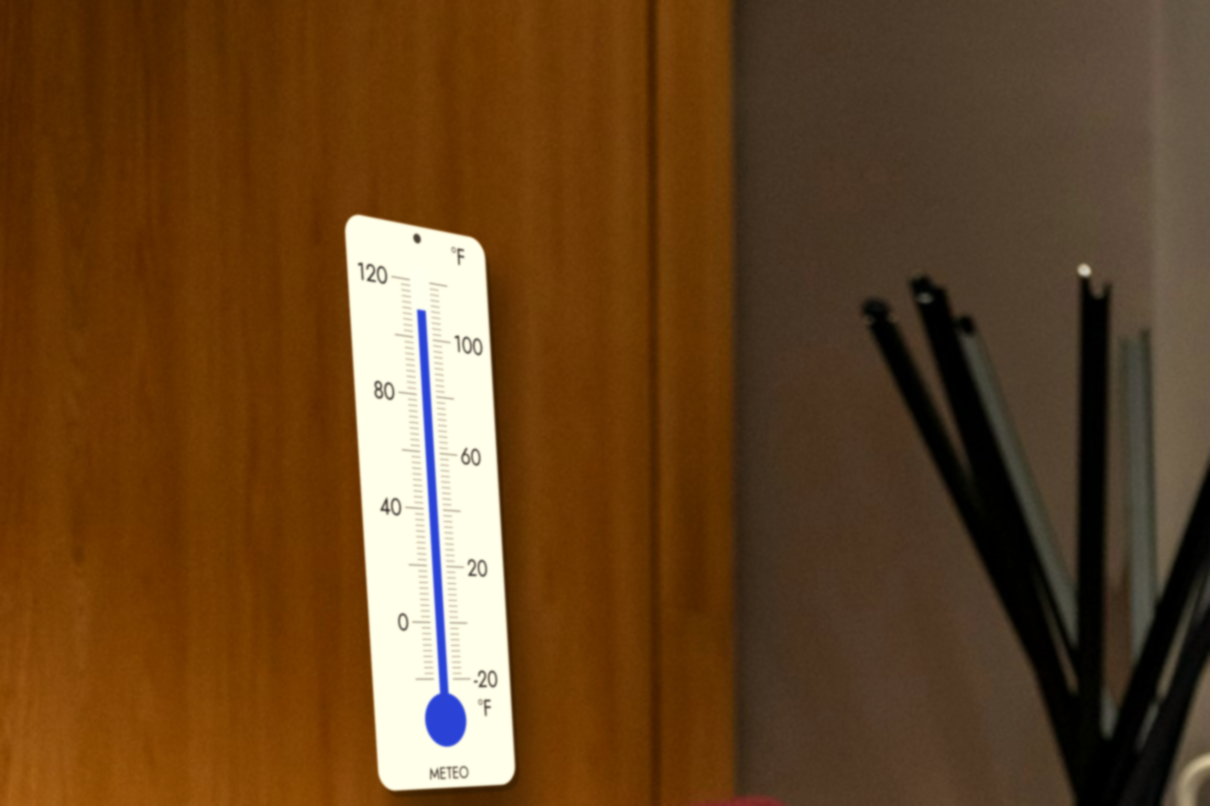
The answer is 110 °F
